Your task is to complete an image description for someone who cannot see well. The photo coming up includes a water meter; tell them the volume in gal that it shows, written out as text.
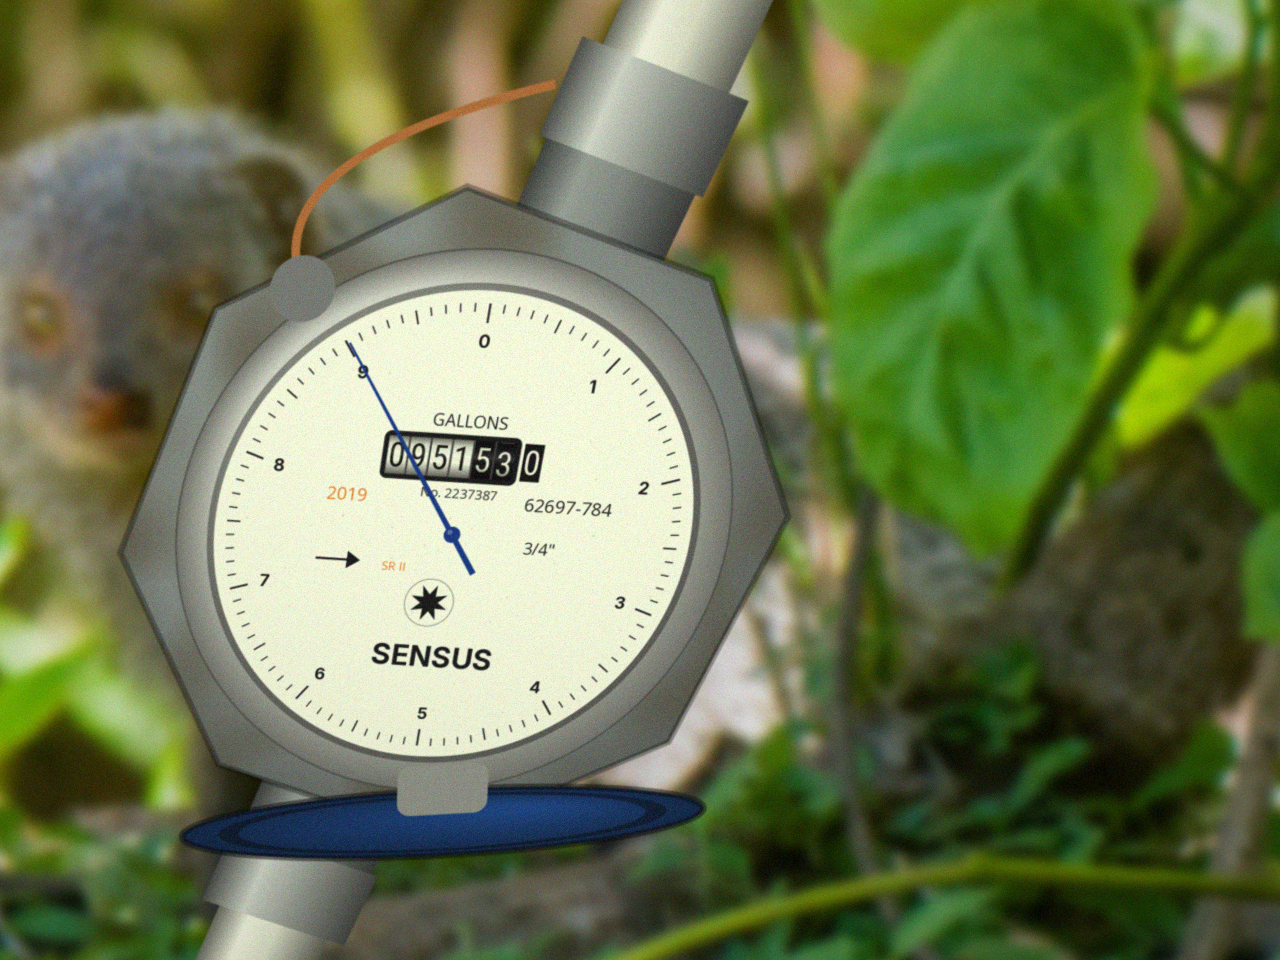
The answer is 951529.0 gal
